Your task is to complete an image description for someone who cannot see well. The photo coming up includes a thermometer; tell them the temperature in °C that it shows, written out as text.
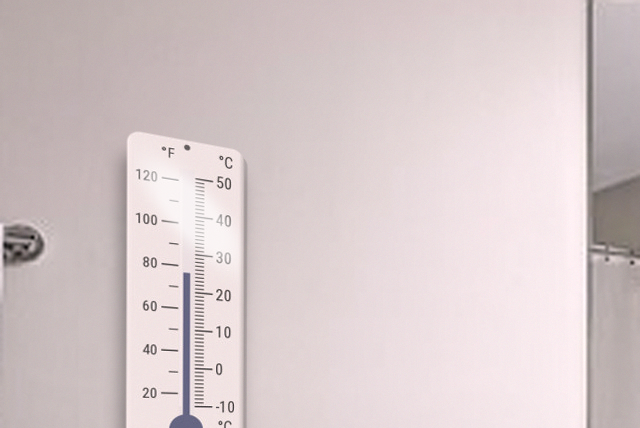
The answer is 25 °C
